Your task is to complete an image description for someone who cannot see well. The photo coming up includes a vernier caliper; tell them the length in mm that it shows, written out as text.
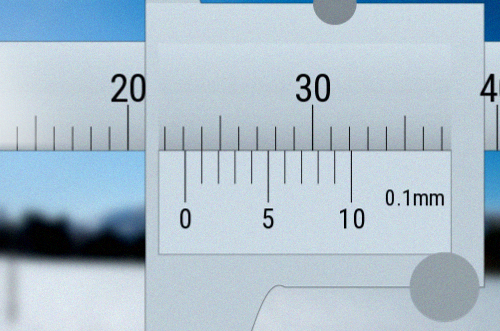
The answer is 23.1 mm
